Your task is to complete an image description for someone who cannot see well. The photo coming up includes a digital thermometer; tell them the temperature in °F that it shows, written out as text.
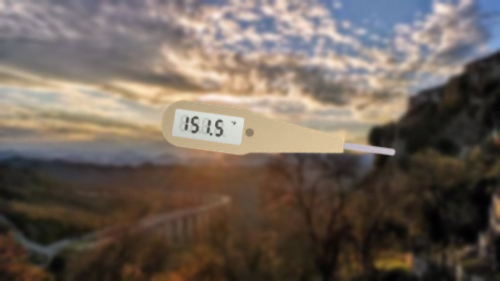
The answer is 151.5 °F
